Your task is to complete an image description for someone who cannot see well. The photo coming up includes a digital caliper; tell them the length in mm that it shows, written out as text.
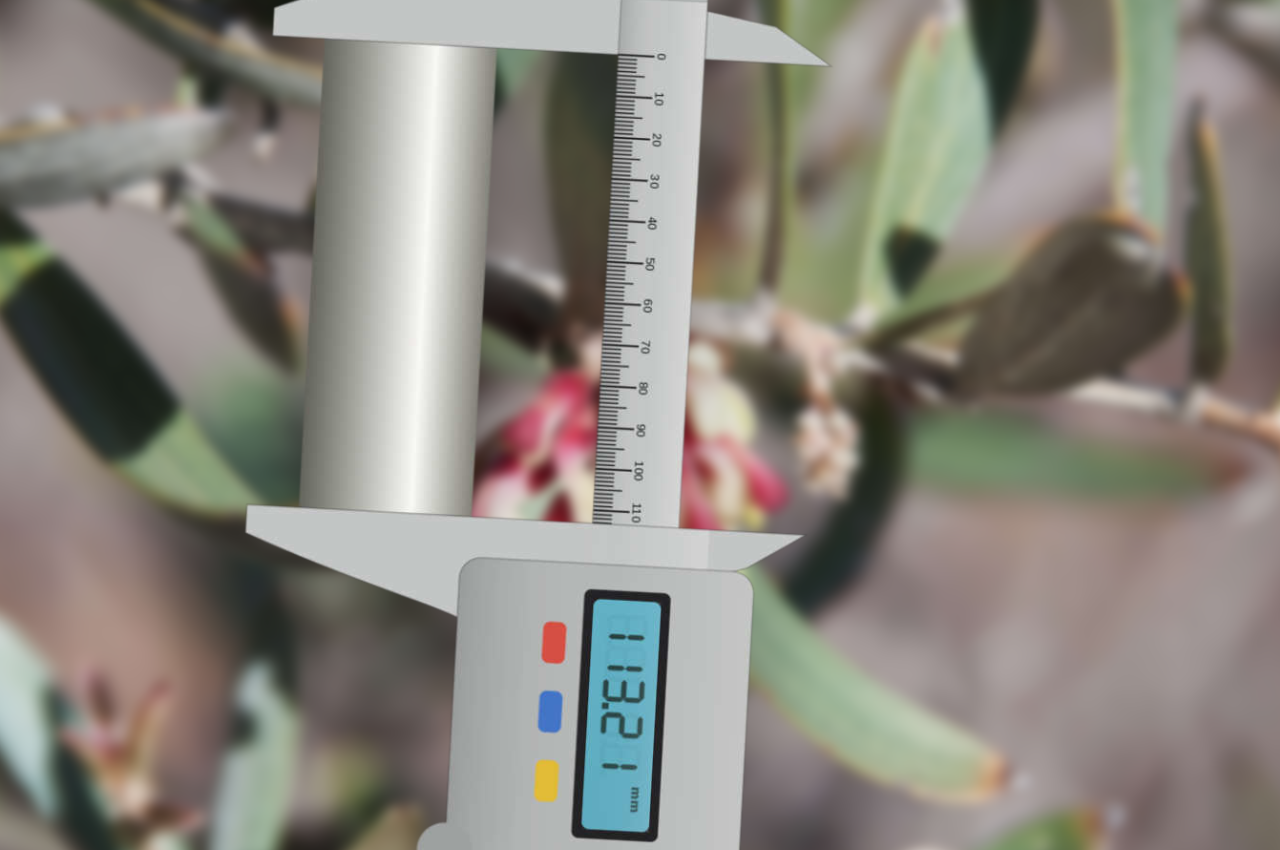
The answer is 113.21 mm
